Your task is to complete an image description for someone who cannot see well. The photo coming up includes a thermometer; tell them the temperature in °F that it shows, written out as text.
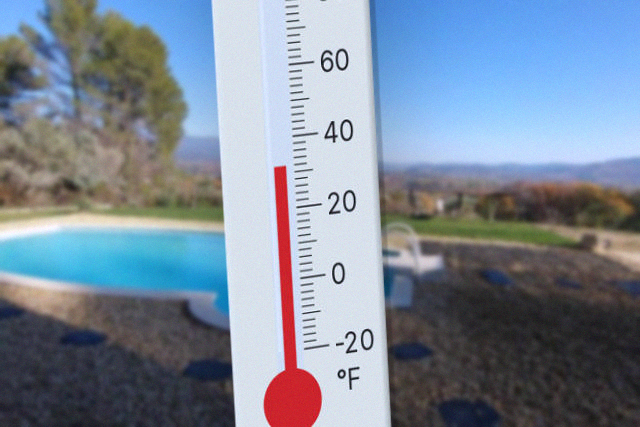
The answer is 32 °F
